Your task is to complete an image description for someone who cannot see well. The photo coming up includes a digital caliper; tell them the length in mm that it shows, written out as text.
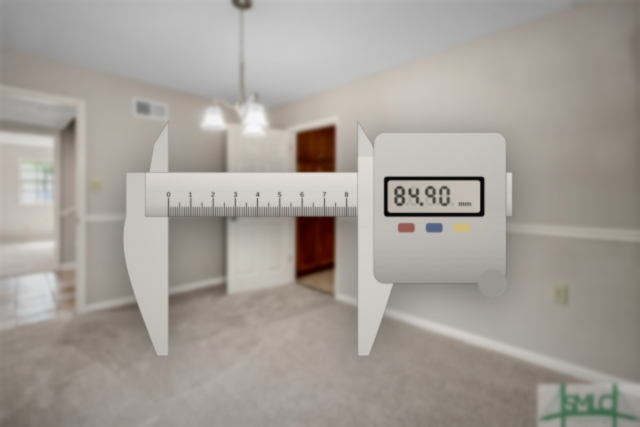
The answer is 84.90 mm
